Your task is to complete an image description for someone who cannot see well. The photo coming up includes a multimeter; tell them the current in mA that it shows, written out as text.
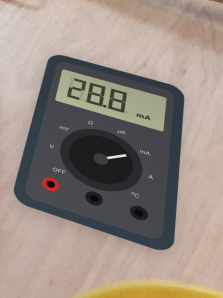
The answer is 28.8 mA
